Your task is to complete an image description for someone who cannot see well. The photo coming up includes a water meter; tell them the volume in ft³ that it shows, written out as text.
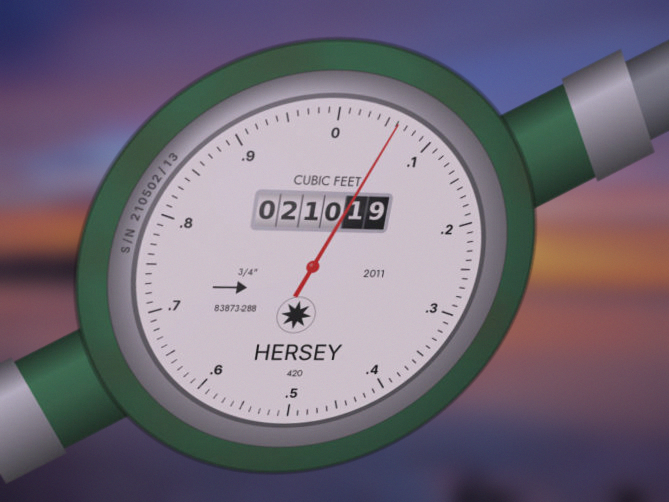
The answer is 21019.06 ft³
